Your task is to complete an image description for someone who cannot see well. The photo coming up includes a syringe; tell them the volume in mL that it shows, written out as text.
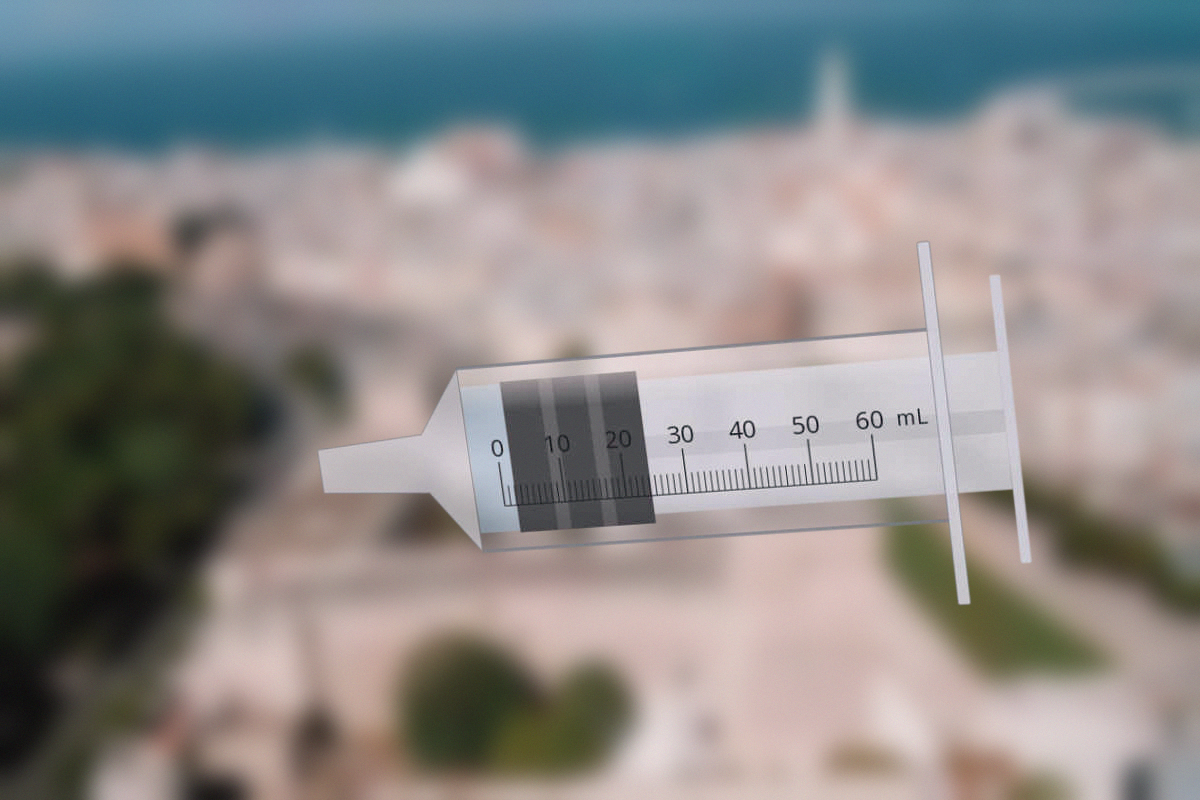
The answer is 2 mL
